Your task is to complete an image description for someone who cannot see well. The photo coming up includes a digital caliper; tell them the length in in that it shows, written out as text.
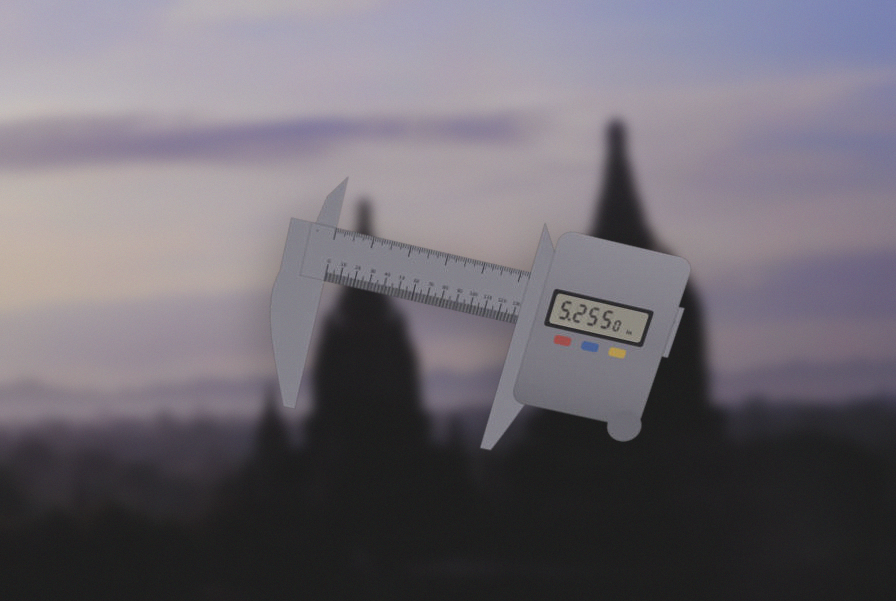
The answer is 5.2550 in
